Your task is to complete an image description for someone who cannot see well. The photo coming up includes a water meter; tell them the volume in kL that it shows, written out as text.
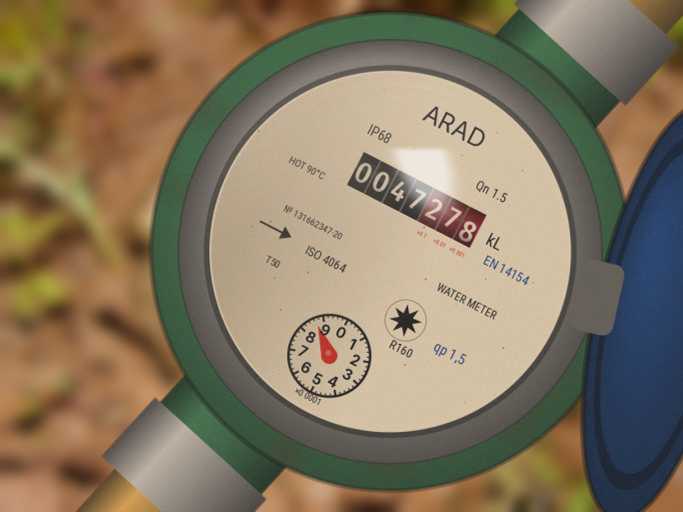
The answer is 47.2778 kL
